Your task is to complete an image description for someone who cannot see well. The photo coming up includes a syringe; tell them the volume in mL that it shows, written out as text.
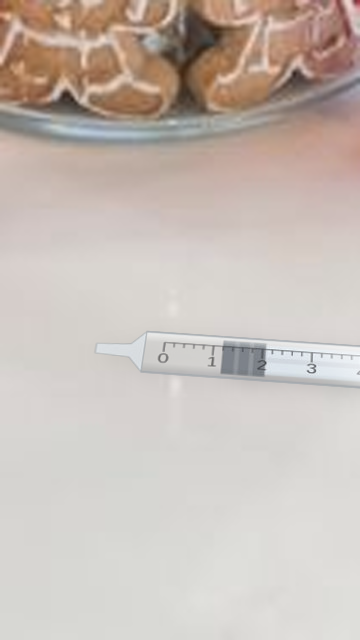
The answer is 1.2 mL
